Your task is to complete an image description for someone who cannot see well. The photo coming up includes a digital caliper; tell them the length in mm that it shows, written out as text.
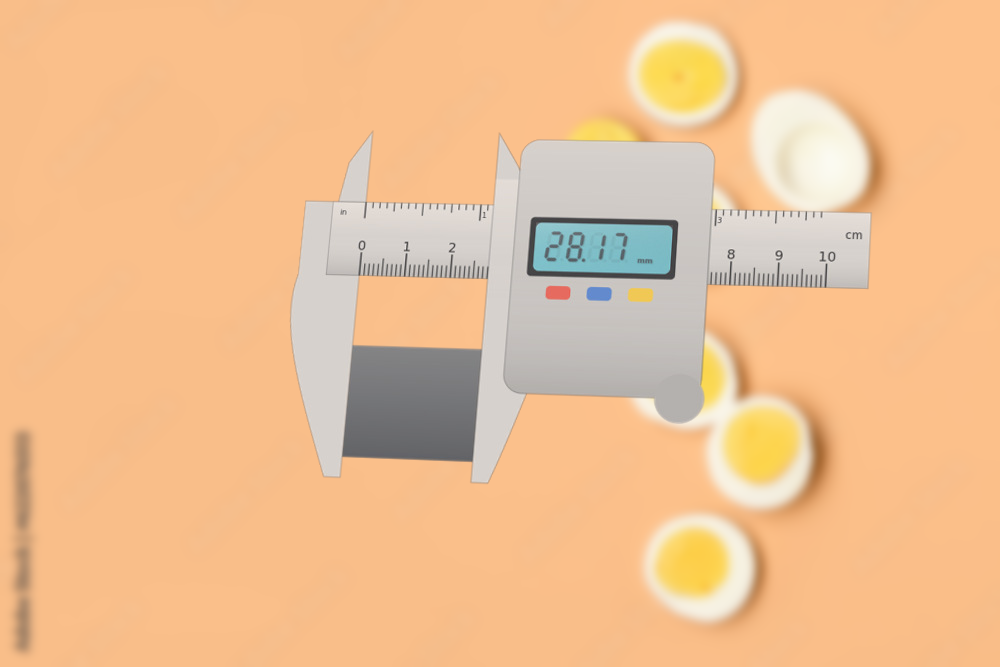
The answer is 28.17 mm
